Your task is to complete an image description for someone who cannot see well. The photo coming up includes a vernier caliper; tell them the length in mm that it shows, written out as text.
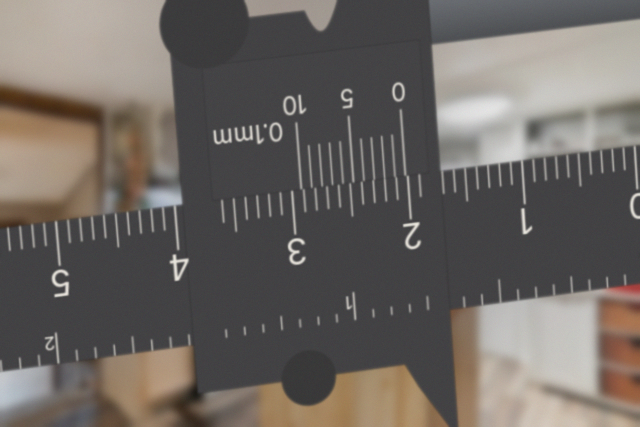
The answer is 20.2 mm
